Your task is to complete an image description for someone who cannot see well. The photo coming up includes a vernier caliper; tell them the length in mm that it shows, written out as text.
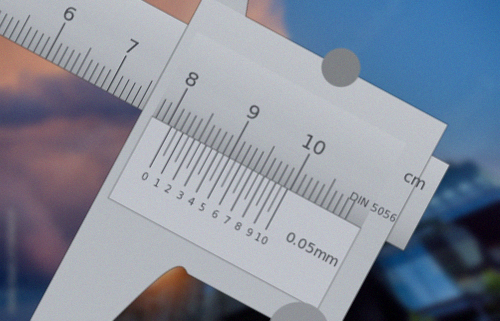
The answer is 80.6 mm
